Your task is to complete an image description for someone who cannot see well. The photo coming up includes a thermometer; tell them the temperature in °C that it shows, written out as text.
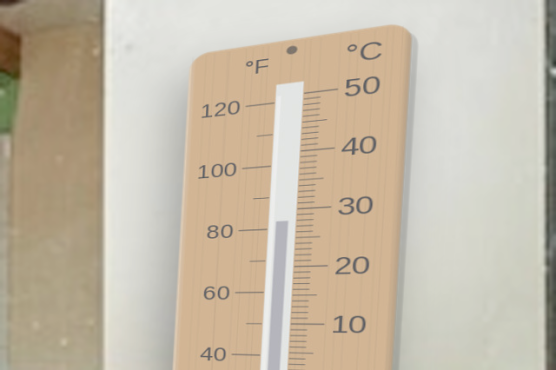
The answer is 28 °C
